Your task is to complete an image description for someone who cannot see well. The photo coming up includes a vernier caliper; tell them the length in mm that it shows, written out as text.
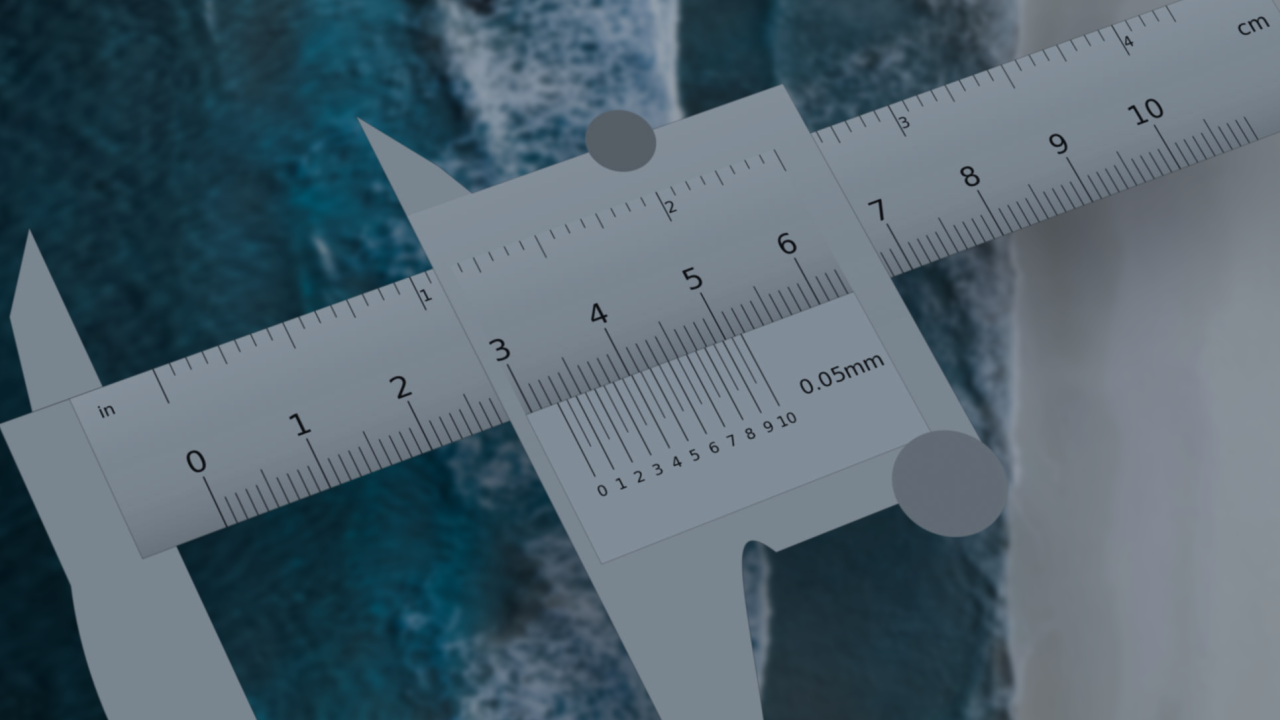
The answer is 32.6 mm
